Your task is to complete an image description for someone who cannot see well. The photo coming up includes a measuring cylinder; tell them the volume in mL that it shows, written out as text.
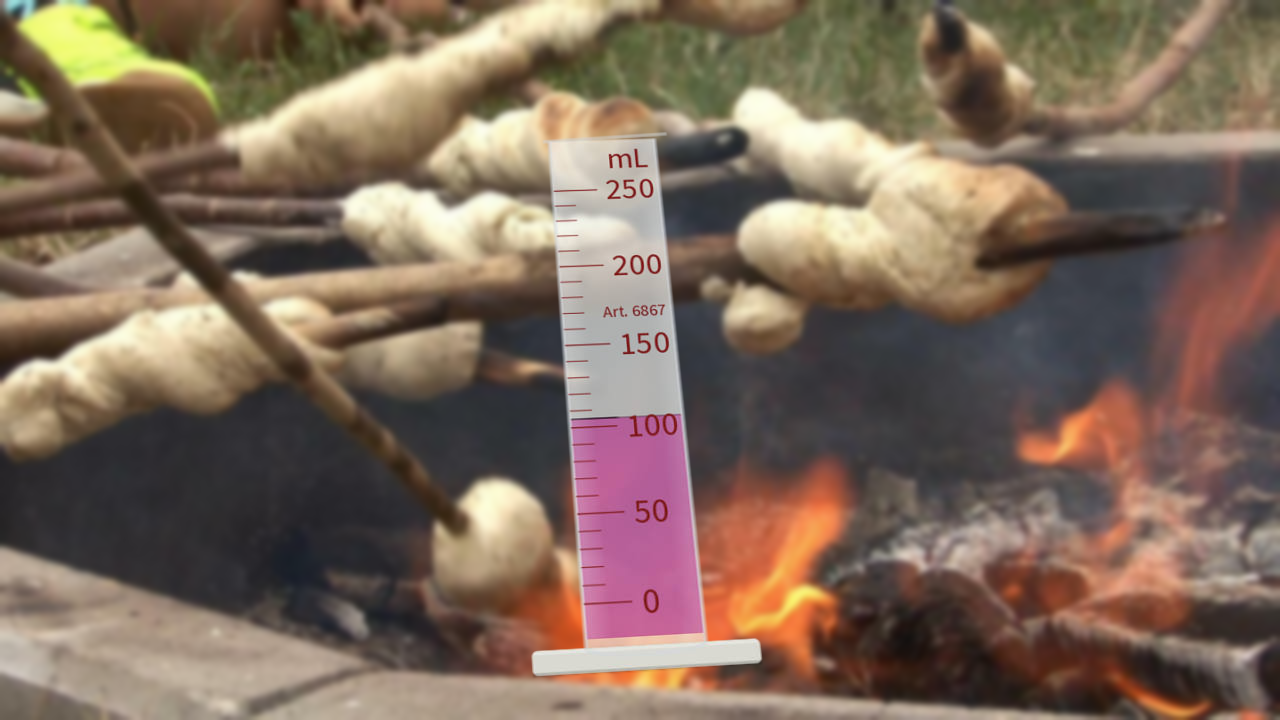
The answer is 105 mL
